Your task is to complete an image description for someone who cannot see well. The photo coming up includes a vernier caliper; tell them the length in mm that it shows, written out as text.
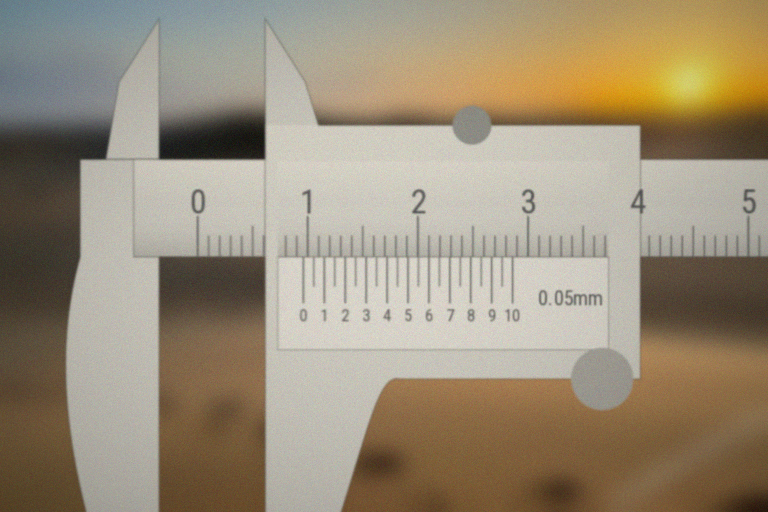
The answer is 9.6 mm
